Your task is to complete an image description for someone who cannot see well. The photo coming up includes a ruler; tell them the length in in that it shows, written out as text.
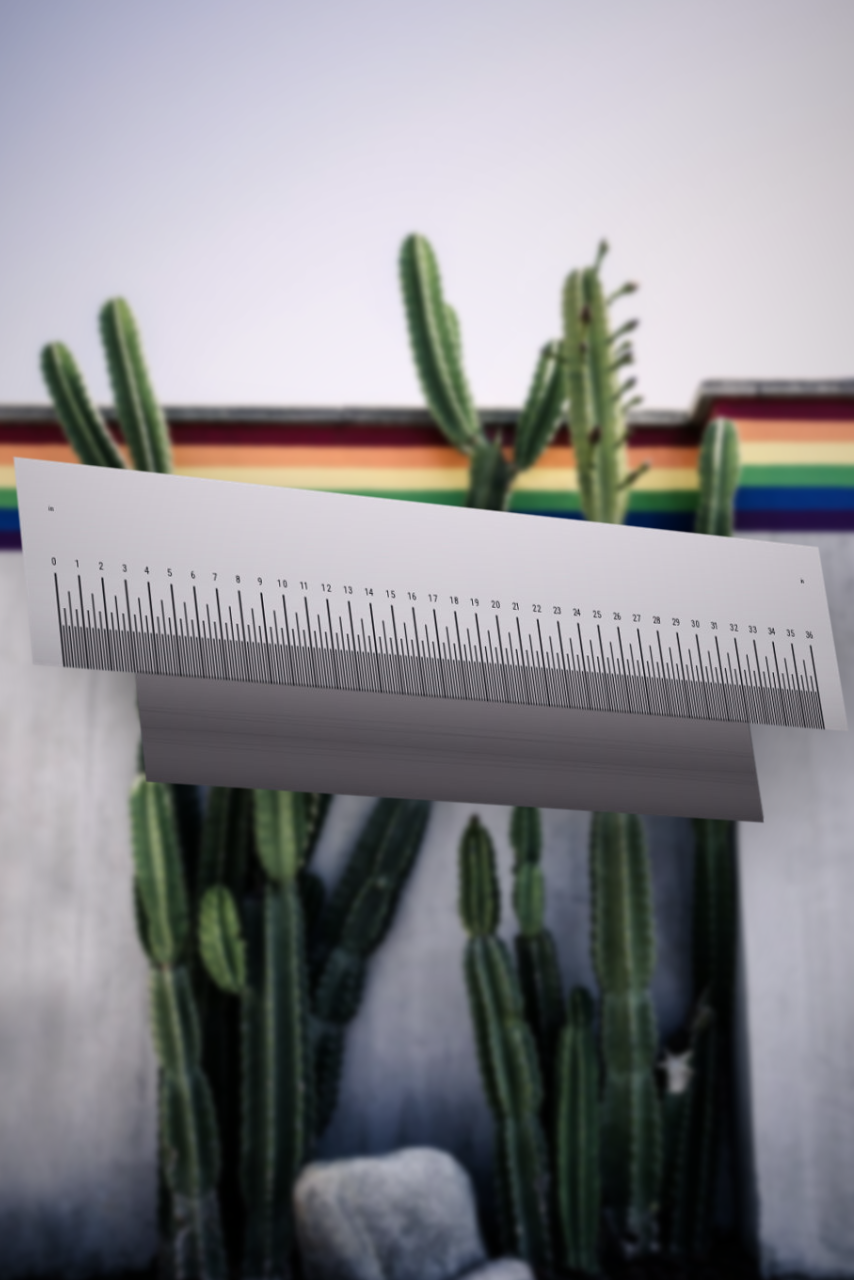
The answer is 29 in
